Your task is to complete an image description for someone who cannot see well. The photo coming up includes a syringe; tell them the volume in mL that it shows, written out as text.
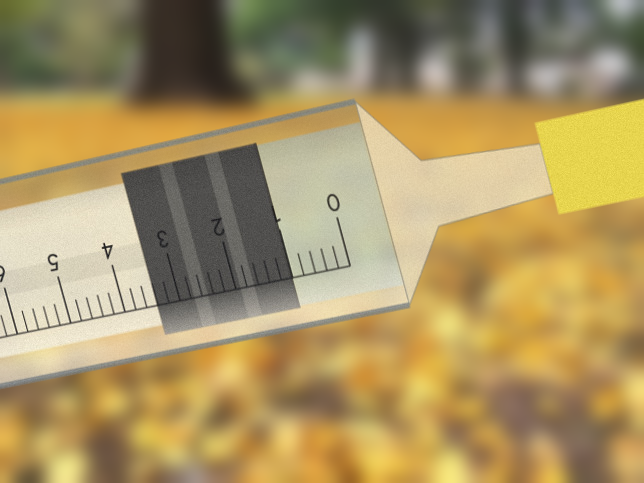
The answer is 1 mL
